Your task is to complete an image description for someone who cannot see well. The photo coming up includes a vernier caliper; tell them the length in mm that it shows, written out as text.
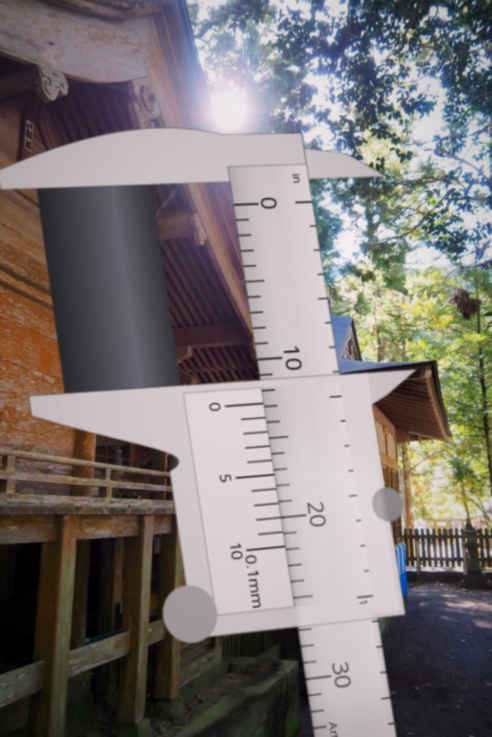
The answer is 12.8 mm
